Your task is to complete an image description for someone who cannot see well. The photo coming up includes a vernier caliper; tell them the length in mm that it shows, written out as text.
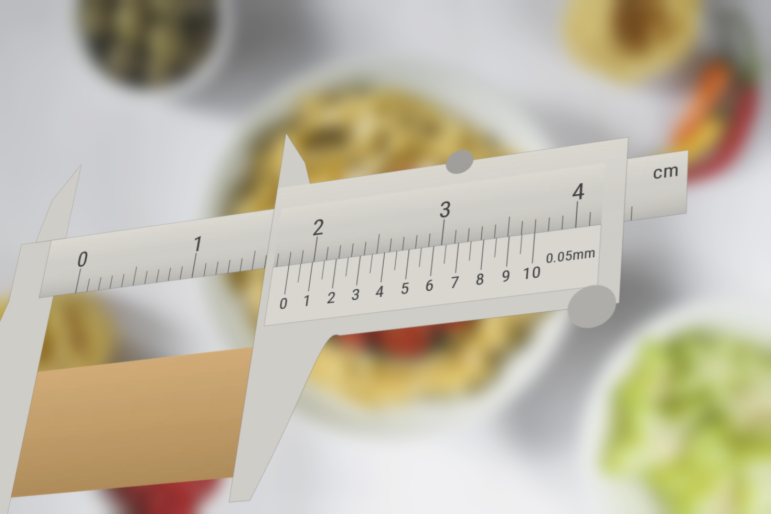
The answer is 18.0 mm
